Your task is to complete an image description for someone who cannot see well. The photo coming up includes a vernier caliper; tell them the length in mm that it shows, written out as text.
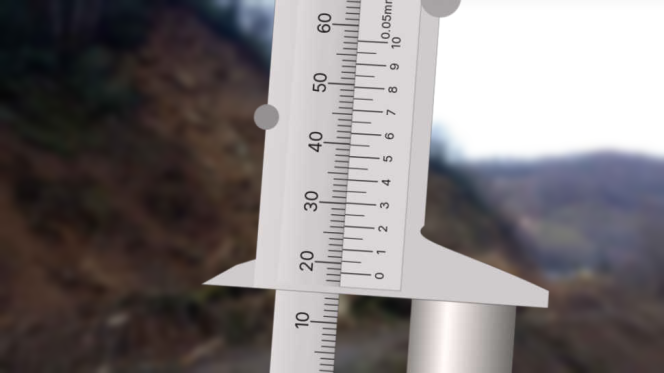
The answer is 18.4 mm
